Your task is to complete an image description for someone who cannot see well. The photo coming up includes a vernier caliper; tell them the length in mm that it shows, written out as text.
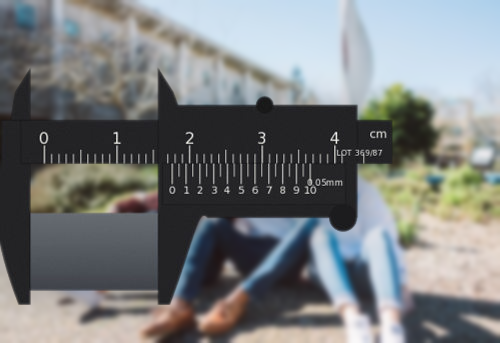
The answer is 17.6 mm
